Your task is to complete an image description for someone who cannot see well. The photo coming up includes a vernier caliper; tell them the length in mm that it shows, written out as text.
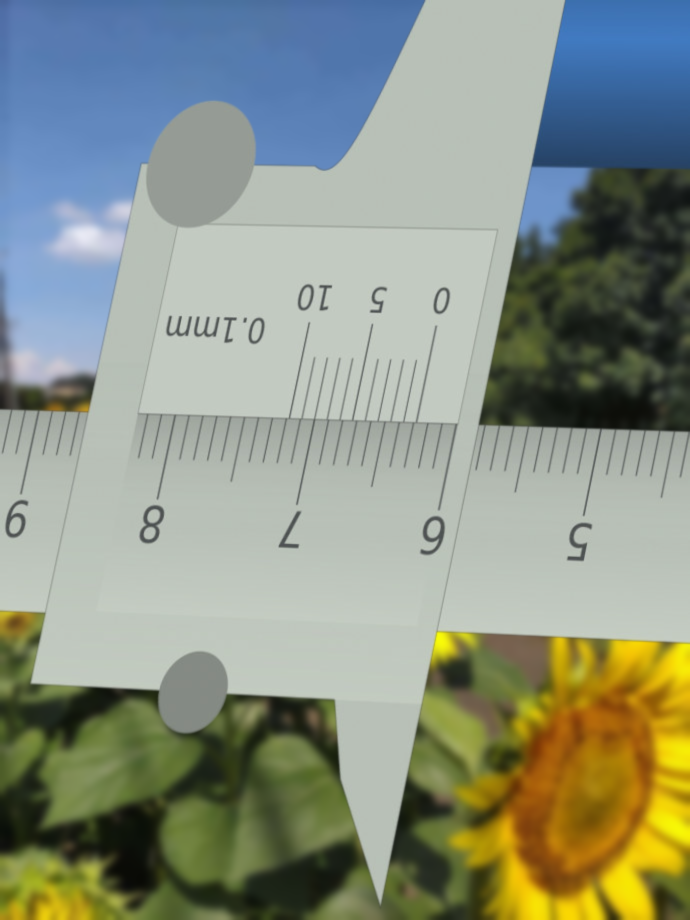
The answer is 62.8 mm
